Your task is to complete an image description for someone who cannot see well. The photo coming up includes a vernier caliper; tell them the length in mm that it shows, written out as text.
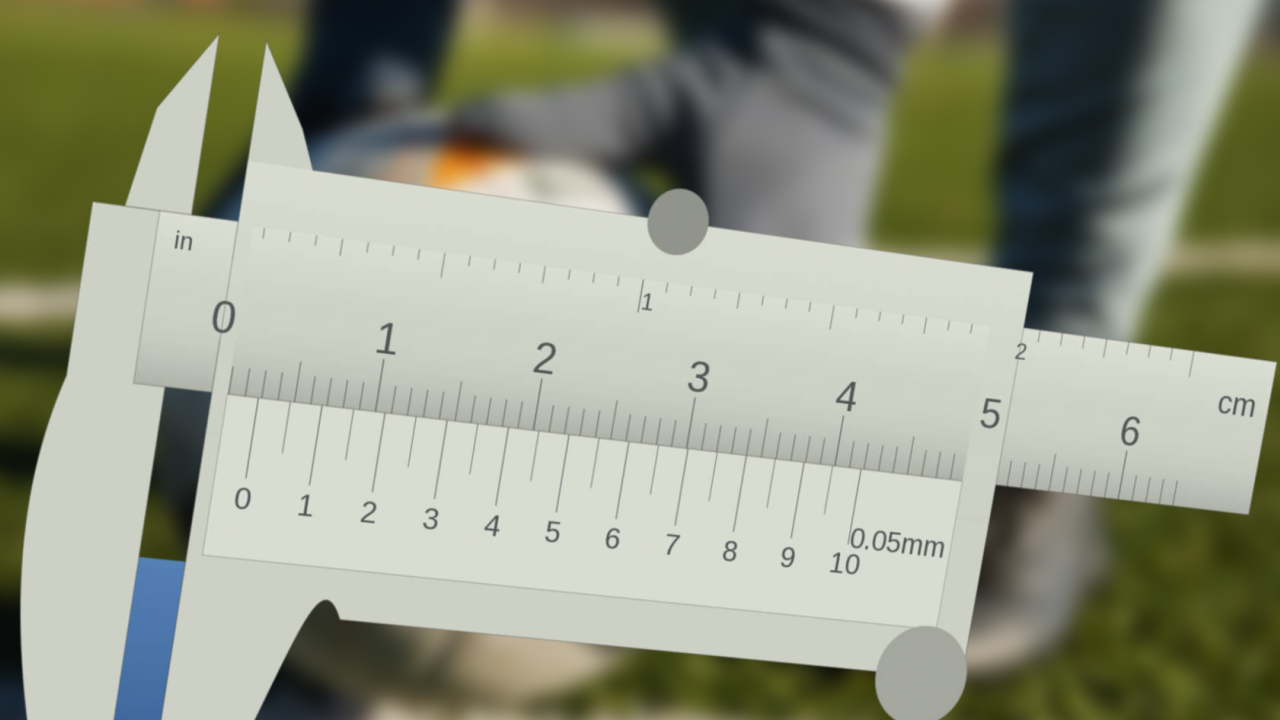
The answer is 2.8 mm
